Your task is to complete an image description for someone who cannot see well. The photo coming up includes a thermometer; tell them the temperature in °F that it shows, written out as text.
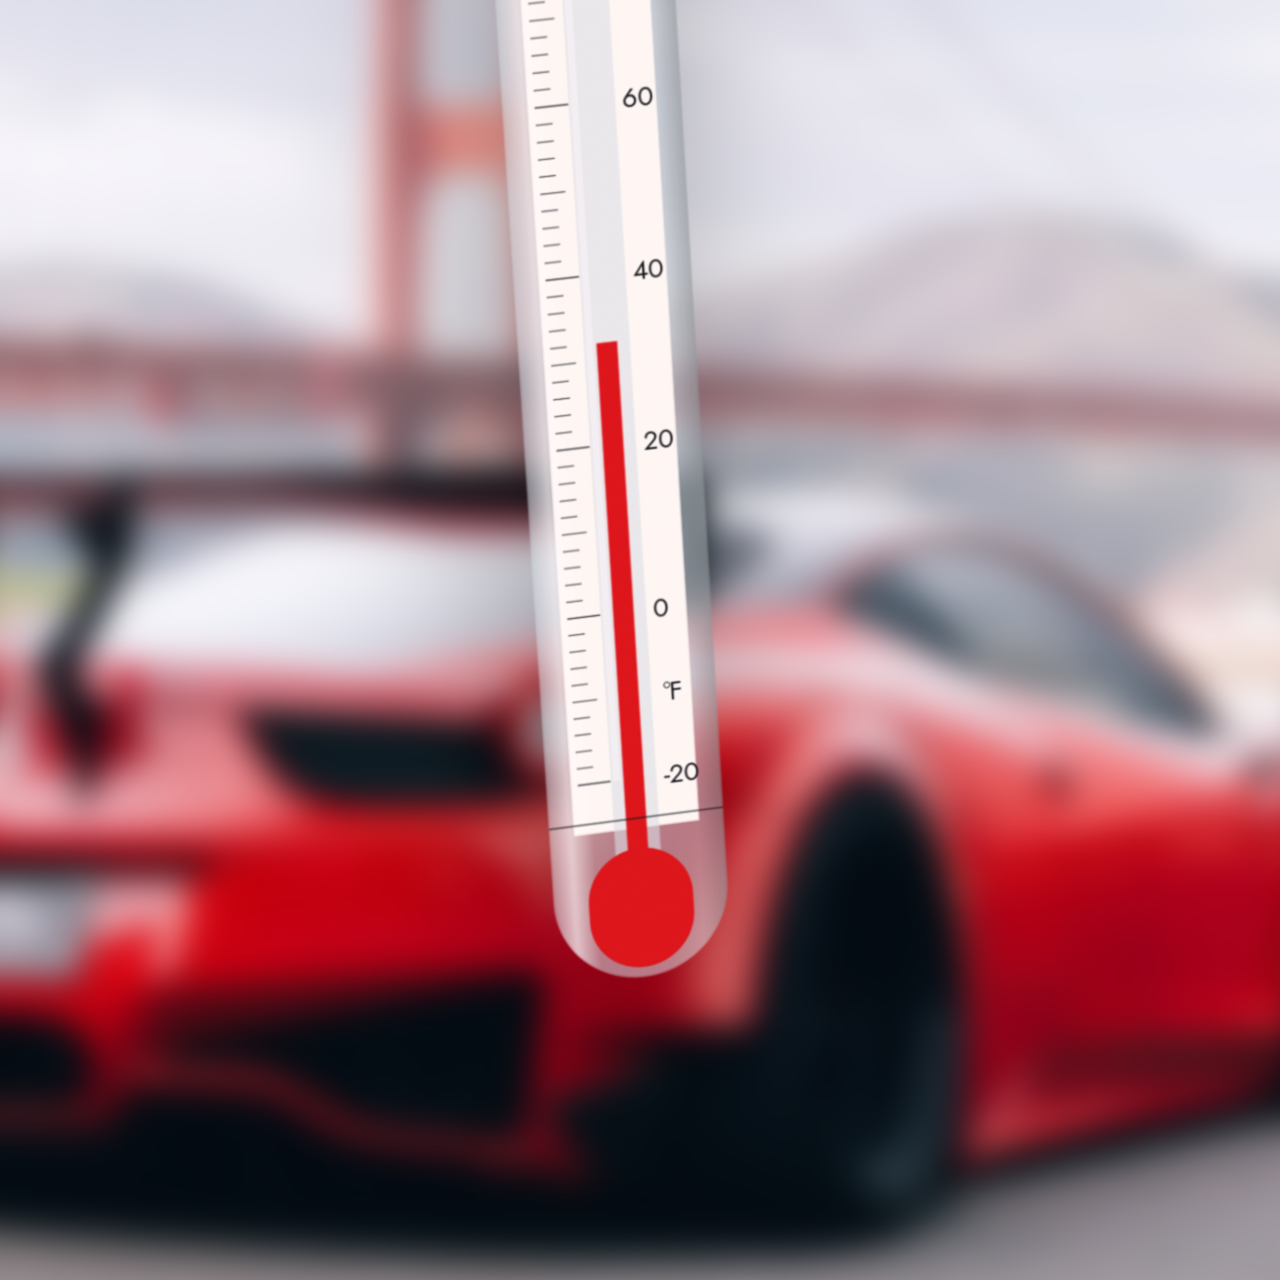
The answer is 32 °F
